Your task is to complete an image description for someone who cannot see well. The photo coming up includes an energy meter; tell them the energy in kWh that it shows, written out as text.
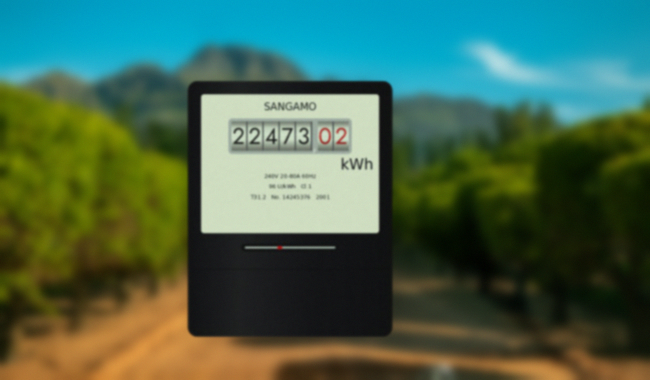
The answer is 22473.02 kWh
